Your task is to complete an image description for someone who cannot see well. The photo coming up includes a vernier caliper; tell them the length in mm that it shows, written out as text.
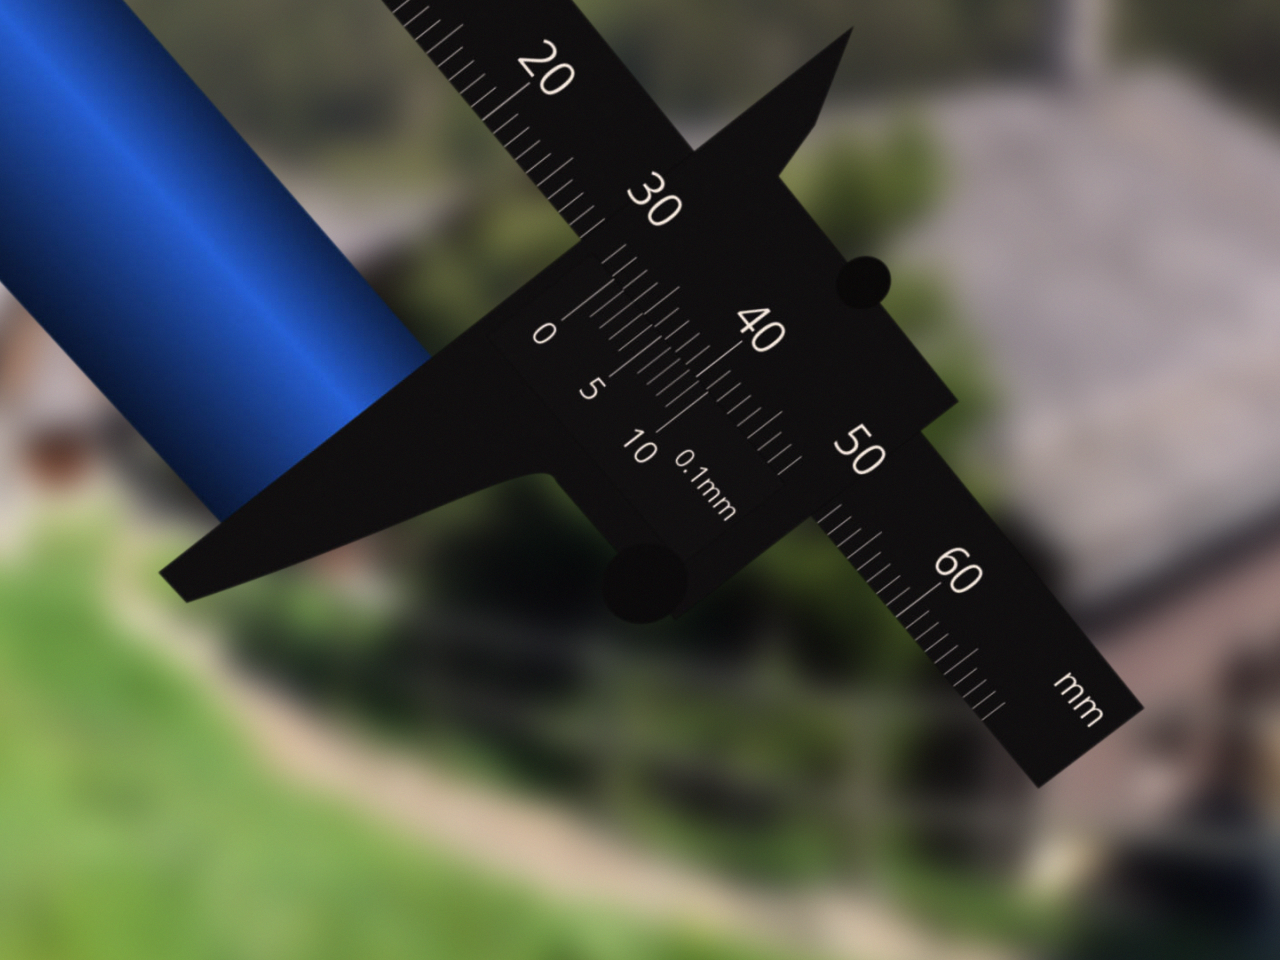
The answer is 32.2 mm
